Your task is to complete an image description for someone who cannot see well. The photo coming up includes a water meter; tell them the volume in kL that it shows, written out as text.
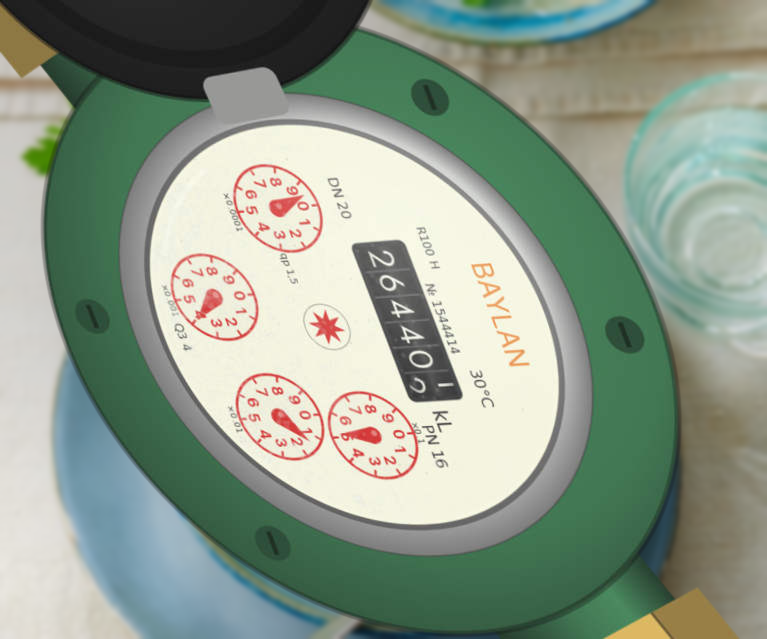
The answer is 264401.5139 kL
